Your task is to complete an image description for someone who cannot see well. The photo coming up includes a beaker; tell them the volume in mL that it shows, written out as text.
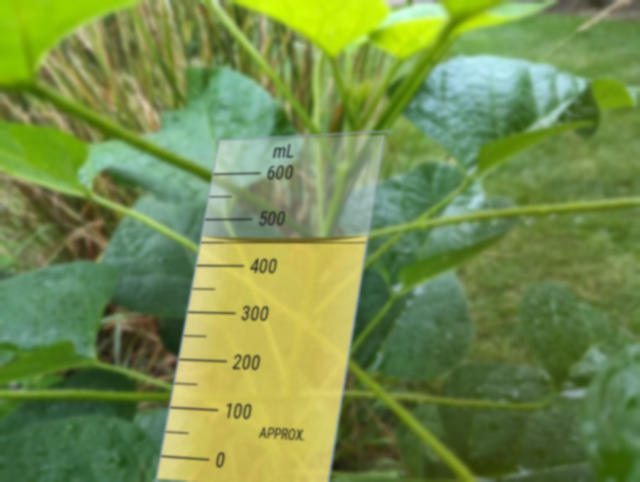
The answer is 450 mL
